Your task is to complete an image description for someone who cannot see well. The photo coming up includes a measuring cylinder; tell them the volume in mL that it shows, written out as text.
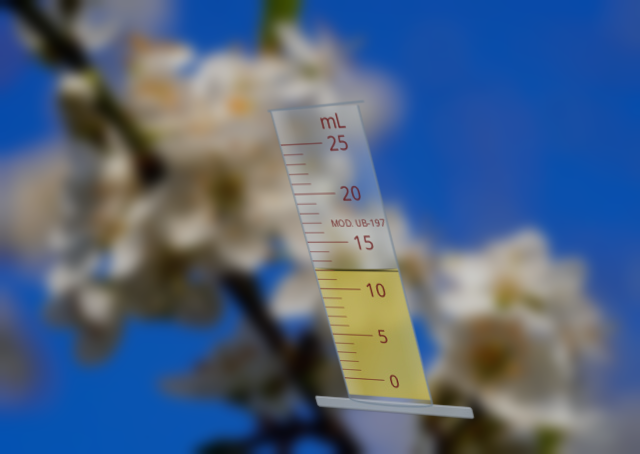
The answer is 12 mL
